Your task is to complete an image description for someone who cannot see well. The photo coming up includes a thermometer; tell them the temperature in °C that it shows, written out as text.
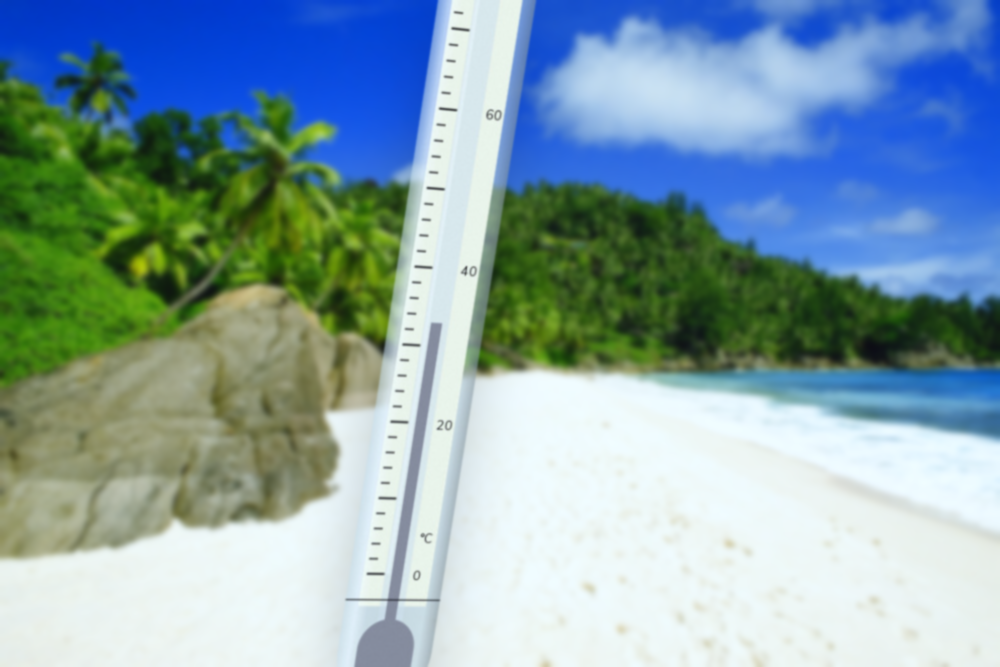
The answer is 33 °C
